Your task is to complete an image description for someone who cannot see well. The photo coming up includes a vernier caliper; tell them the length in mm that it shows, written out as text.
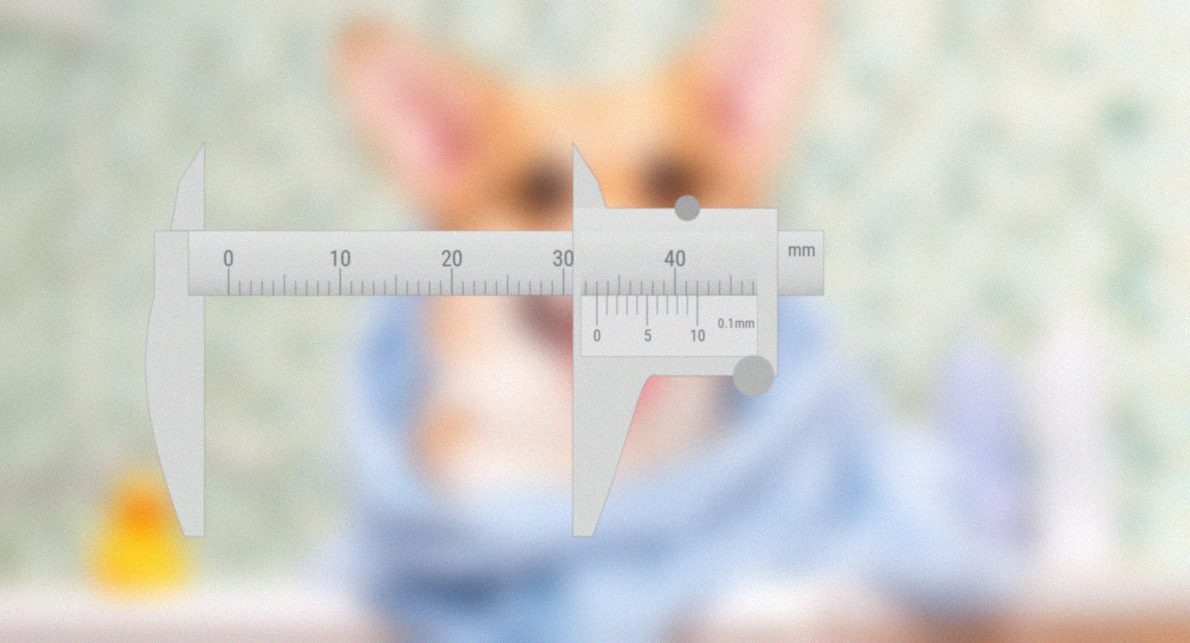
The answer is 33.0 mm
